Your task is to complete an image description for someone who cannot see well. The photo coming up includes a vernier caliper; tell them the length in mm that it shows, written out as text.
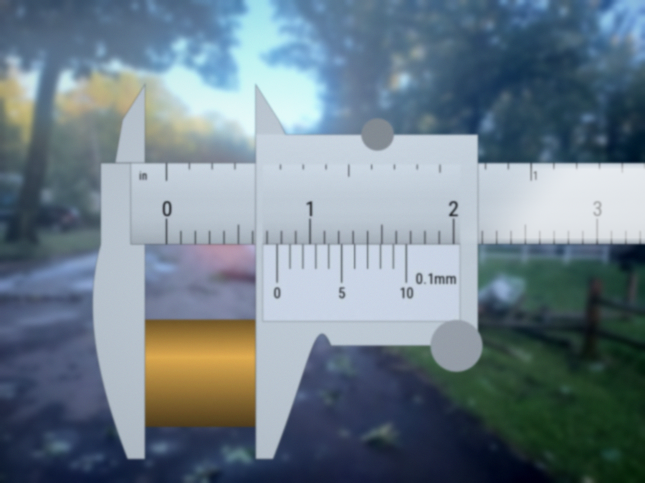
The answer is 7.7 mm
